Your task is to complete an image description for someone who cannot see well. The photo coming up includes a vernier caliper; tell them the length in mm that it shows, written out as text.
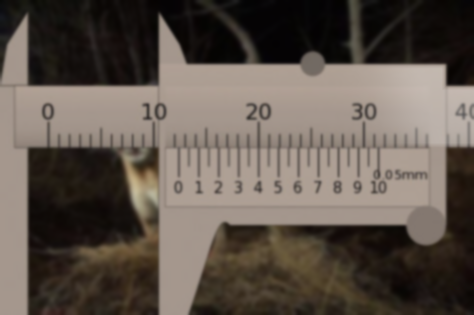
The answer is 12.4 mm
